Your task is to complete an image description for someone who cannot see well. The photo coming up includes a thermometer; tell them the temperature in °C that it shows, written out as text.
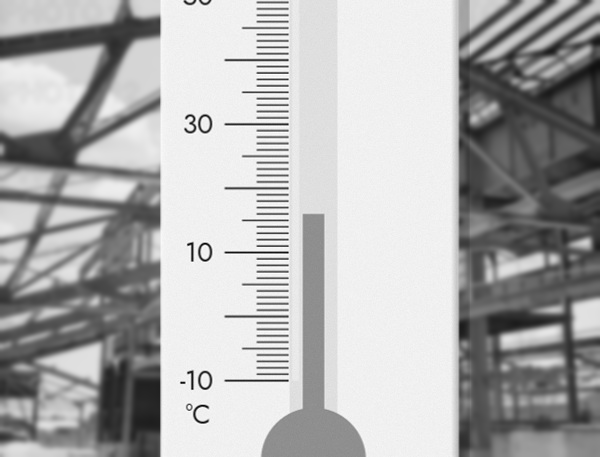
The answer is 16 °C
